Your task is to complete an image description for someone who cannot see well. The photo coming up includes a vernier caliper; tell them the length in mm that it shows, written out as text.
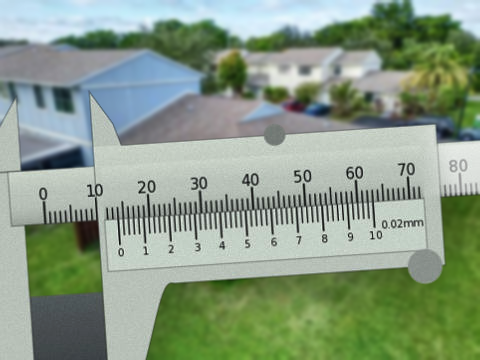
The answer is 14.0 mm
